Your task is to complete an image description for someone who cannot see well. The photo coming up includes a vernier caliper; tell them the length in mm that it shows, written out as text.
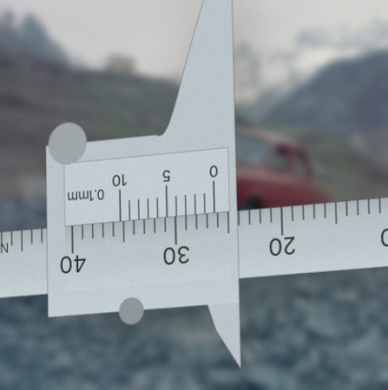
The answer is 26.3 mm
